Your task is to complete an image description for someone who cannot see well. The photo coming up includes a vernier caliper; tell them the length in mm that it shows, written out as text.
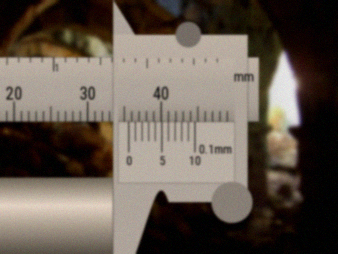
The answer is 35.6 mm
